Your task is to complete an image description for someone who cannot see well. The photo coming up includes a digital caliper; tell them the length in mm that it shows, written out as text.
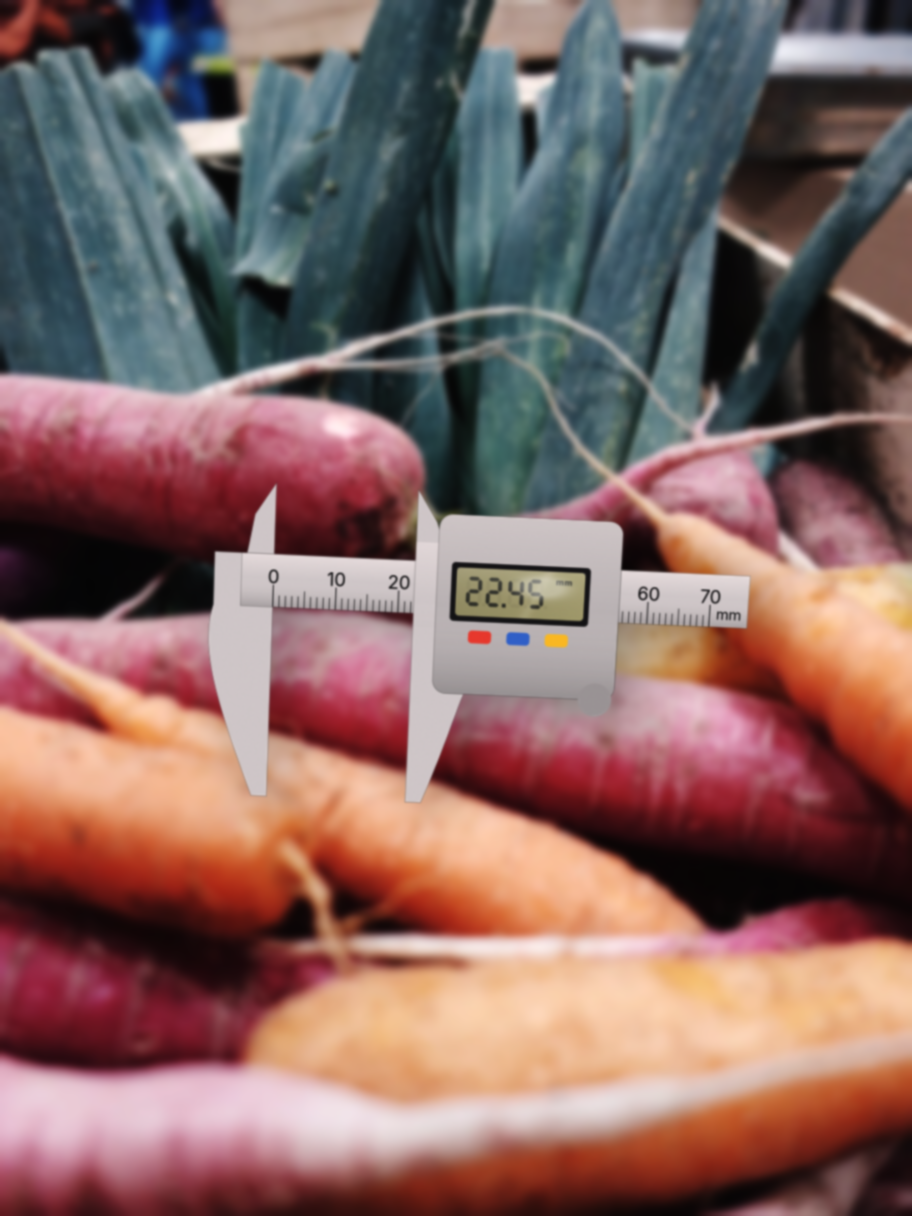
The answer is 22.45 mm
